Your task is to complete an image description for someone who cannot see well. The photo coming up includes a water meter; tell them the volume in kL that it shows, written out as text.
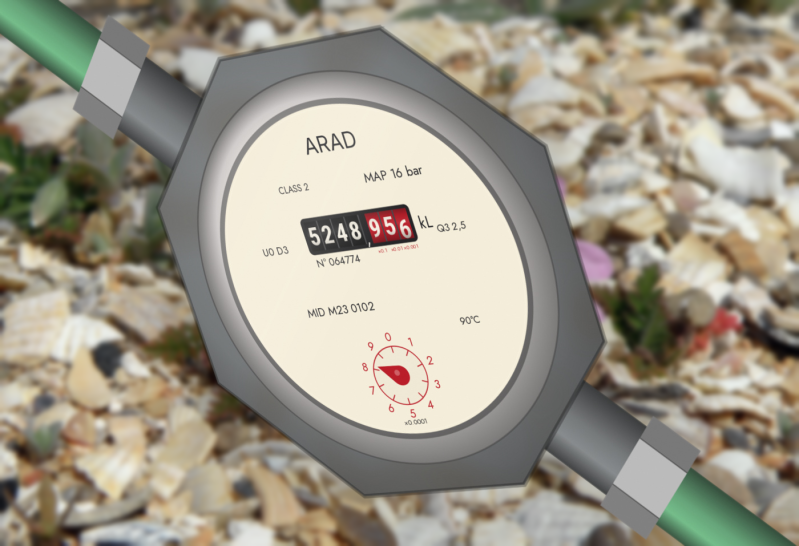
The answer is 5248.9558 kL
